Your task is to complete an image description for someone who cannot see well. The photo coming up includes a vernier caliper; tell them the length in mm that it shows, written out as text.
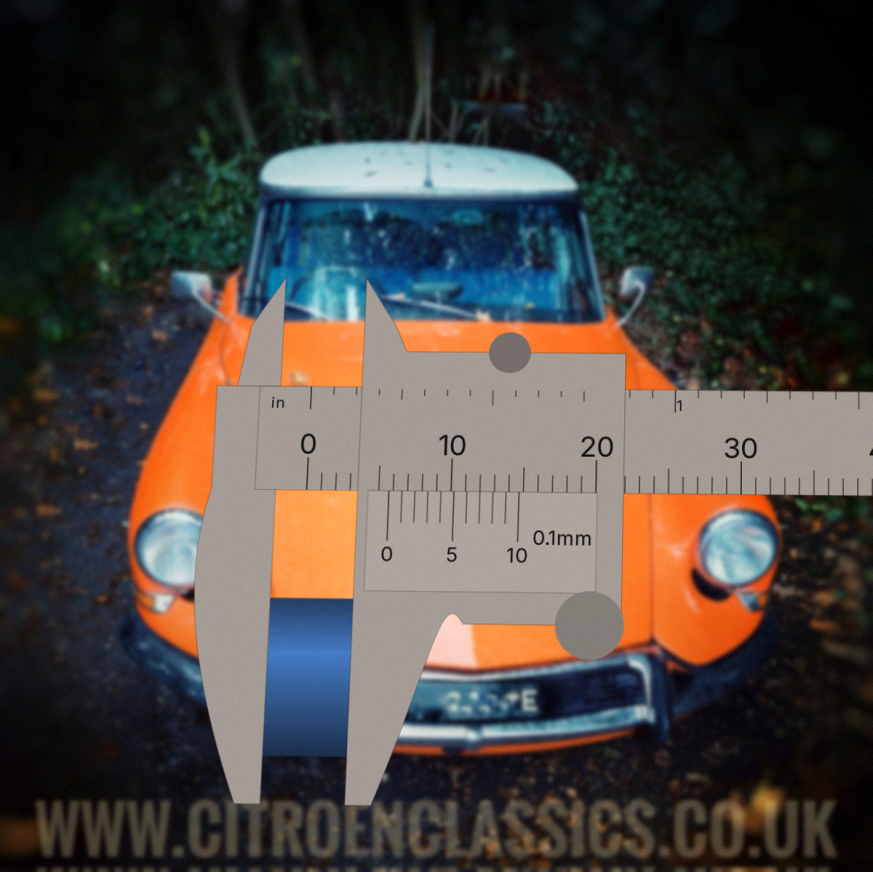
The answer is 5.7 mm
